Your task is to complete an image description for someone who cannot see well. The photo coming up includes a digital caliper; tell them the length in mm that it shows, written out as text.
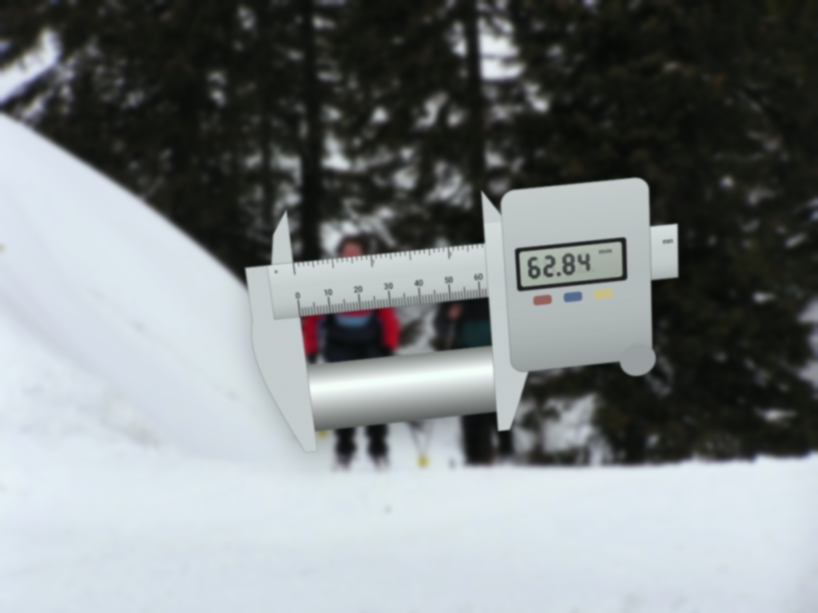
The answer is 62.84 mm
